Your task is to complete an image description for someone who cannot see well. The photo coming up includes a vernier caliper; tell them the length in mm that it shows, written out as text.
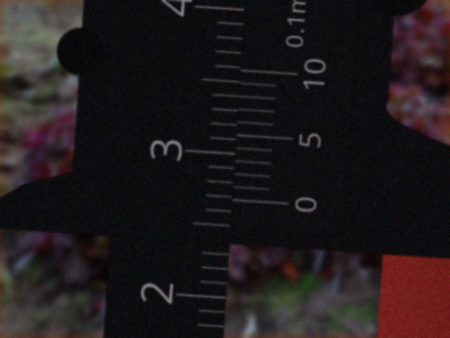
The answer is 26.8 mm
